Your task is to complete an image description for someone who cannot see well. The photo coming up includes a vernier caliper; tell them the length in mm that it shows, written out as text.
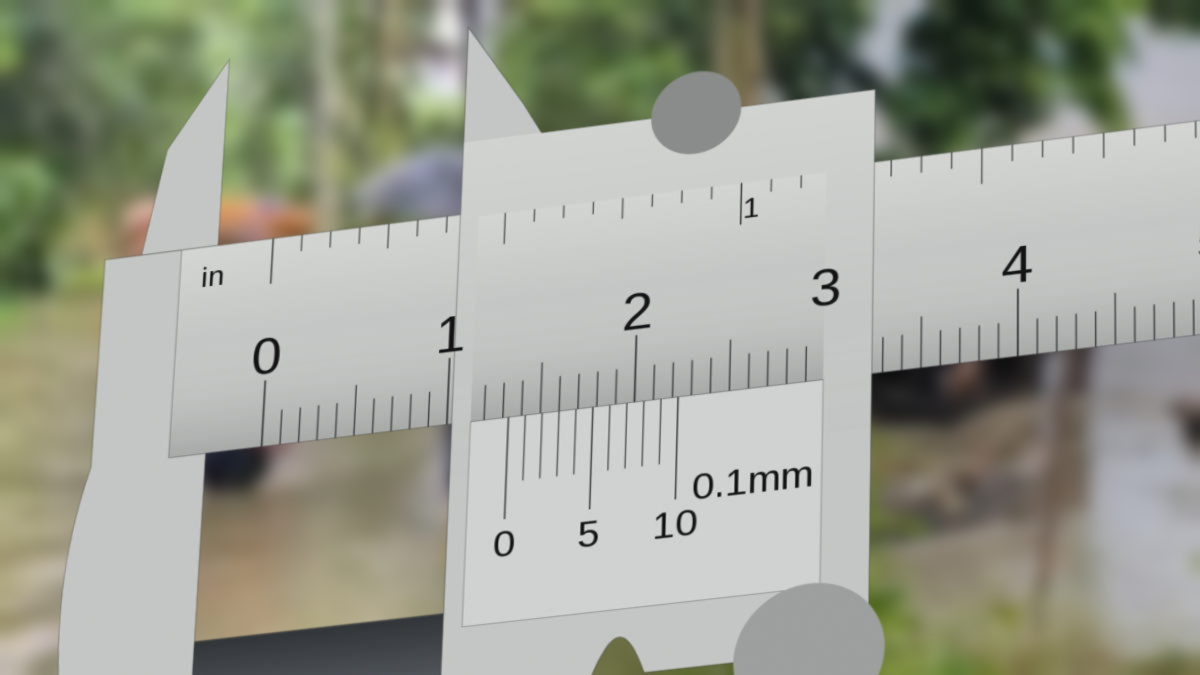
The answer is 13.3 mm
